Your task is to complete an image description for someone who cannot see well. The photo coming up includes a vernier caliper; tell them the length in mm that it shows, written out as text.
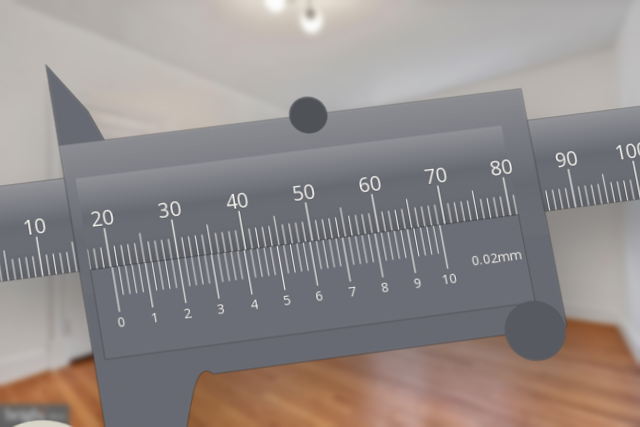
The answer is 20.2 mm
